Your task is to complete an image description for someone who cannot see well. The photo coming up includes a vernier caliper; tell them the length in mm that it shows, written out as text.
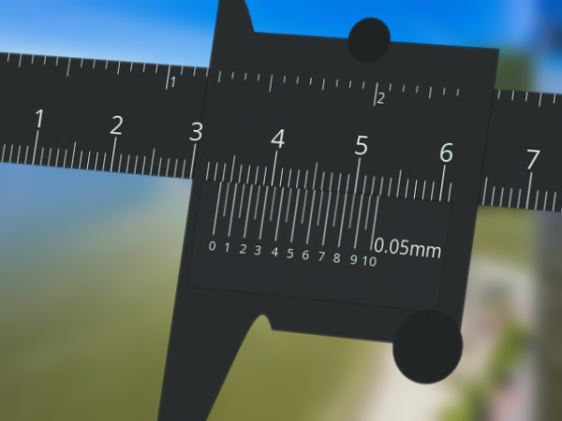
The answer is 33.8 mm
